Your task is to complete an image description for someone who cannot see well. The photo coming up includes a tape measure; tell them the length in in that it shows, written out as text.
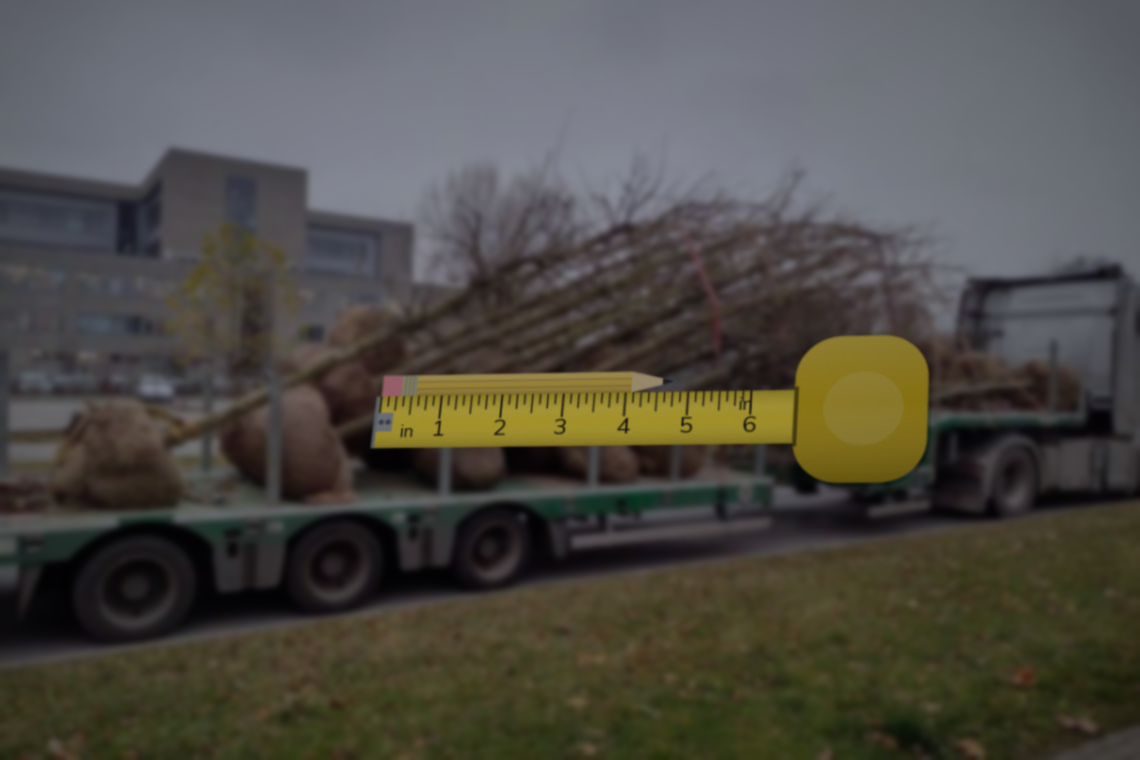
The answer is 4.75 in
